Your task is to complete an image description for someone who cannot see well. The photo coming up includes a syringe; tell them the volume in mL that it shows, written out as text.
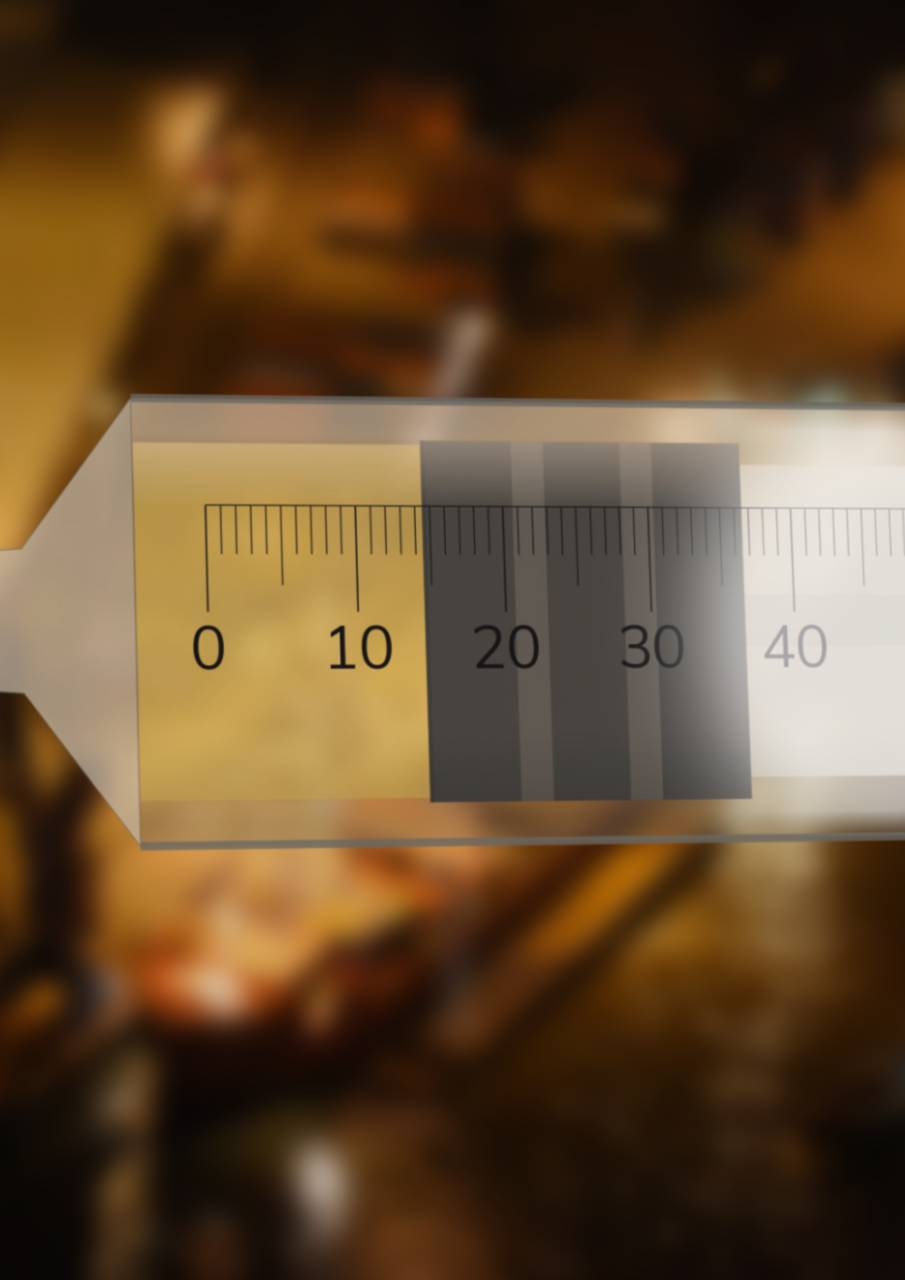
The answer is 14.5 mL
